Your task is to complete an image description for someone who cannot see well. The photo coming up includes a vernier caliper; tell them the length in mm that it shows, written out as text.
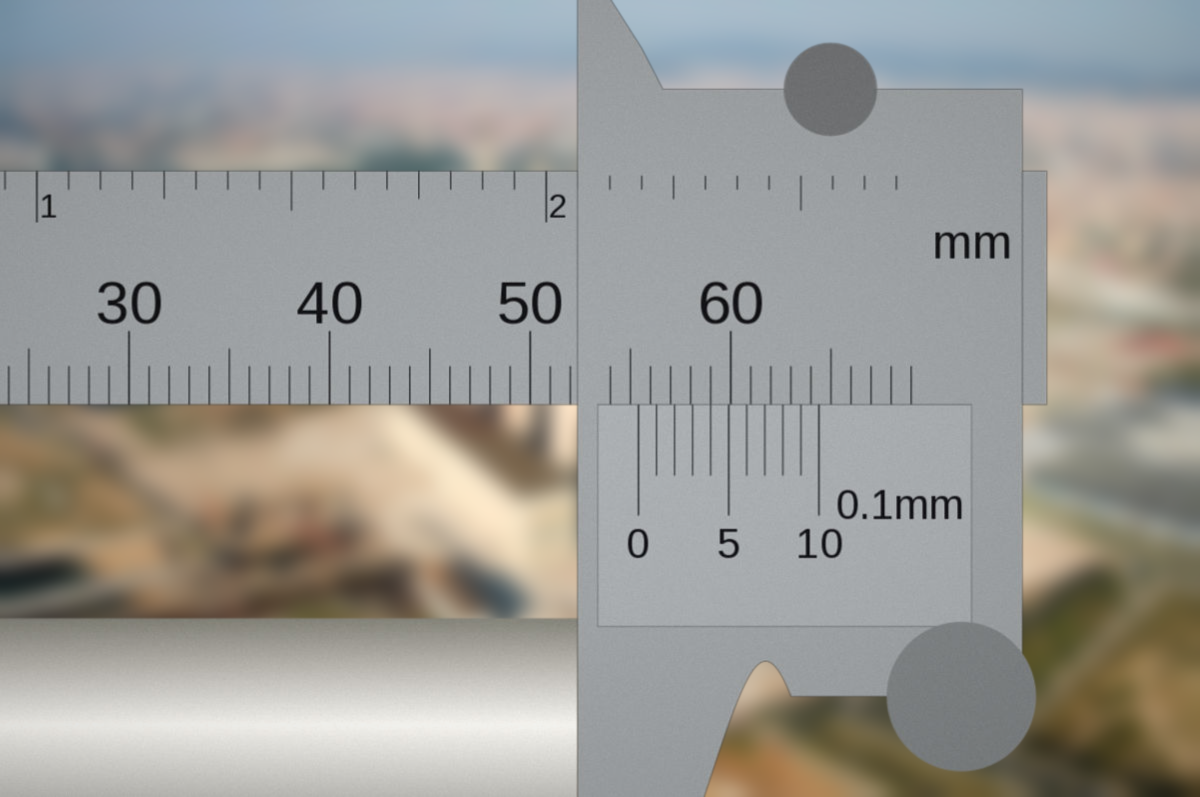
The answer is 55.4 mm
